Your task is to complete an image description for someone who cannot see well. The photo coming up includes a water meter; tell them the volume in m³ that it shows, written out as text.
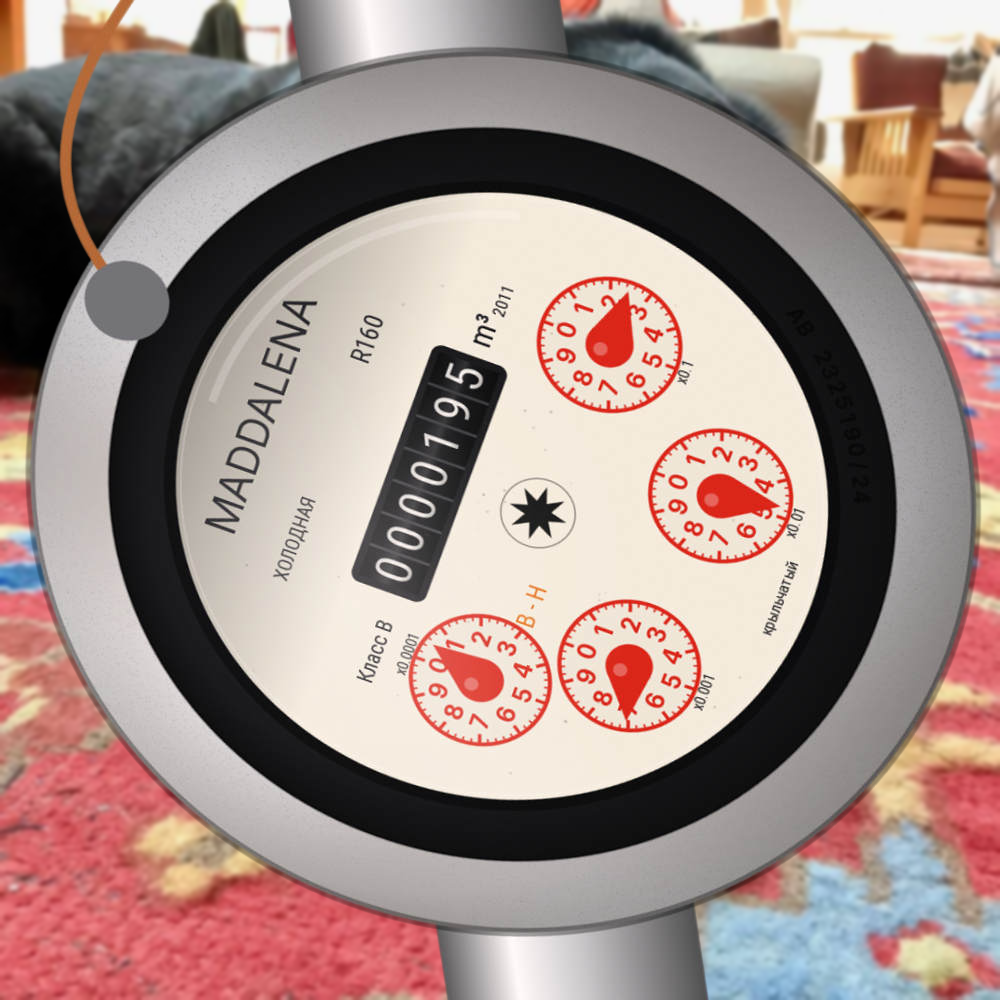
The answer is 195.2470 m³
